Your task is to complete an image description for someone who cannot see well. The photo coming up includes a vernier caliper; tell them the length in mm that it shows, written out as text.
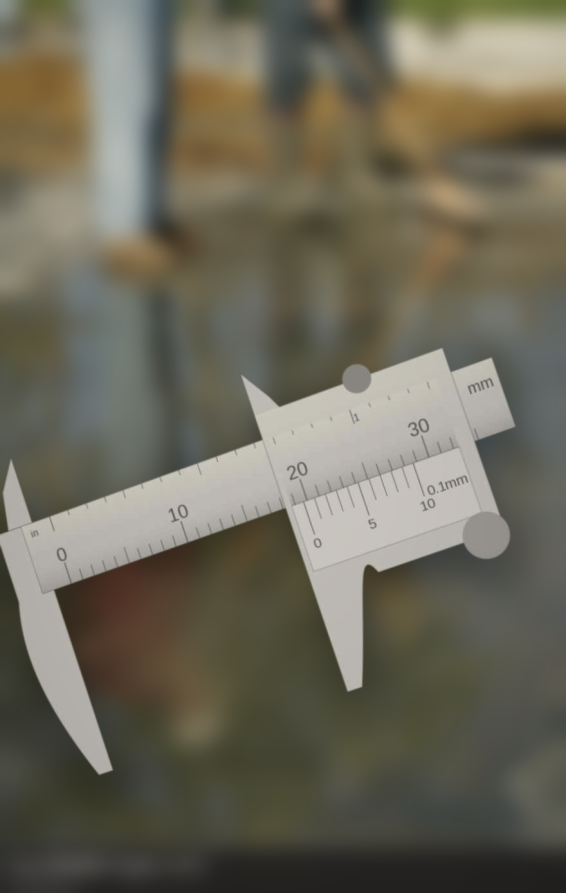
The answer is 19.7 mm
